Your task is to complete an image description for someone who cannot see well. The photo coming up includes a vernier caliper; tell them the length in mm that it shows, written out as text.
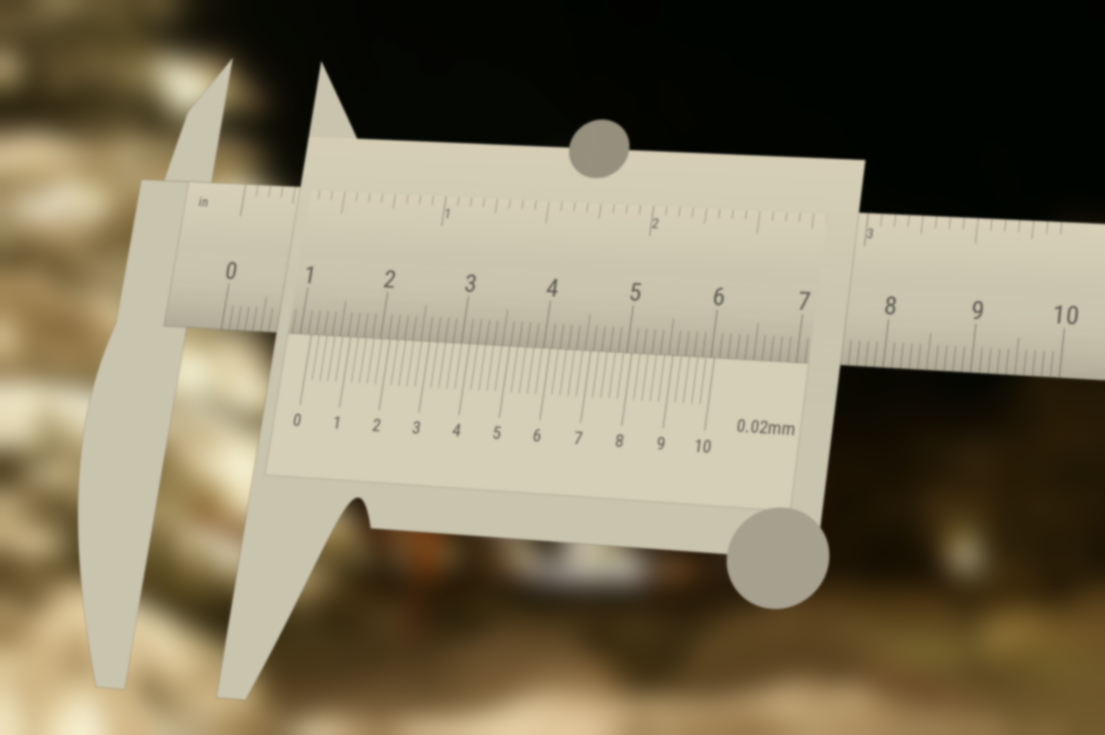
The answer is 11.4 mm
